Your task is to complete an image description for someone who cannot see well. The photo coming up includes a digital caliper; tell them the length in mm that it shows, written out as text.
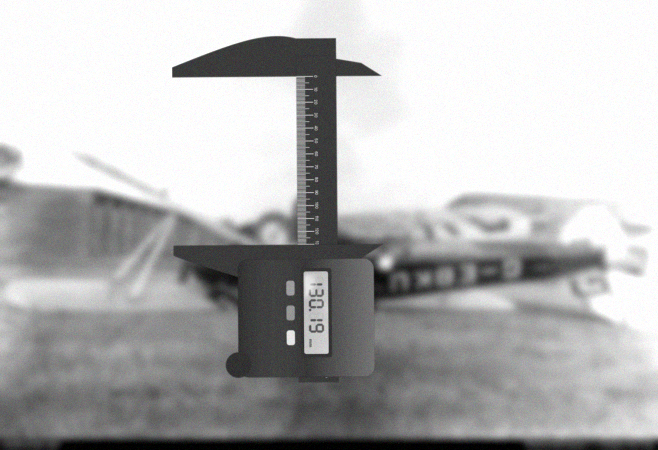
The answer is 130.19 mm
